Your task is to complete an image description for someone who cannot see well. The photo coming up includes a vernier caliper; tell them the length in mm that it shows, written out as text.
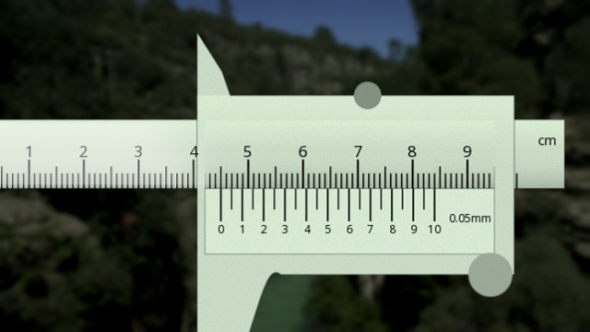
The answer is 45.0 mm
